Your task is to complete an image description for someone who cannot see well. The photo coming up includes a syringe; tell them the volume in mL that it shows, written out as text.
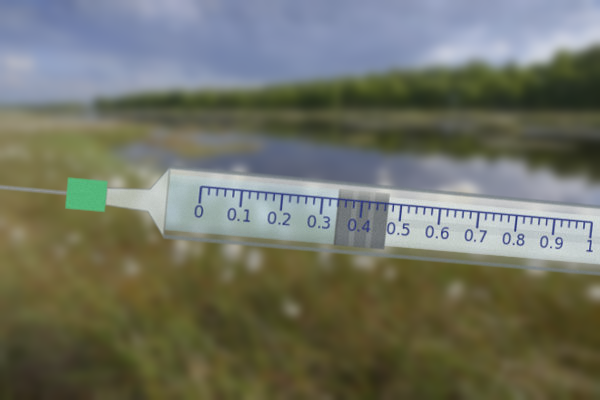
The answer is 0.34 mL
